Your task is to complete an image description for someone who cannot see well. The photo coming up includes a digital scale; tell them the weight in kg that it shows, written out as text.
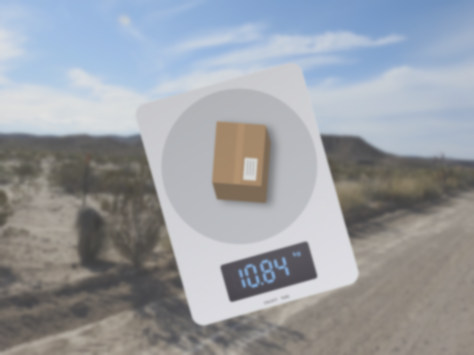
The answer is 10.84 kg
